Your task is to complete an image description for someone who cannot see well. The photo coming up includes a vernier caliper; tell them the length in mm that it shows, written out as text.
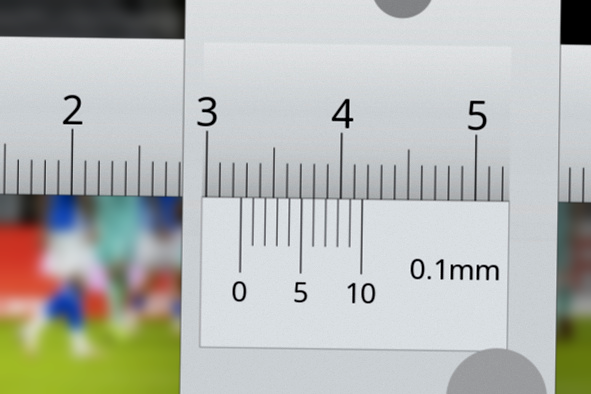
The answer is 32.6 mm
